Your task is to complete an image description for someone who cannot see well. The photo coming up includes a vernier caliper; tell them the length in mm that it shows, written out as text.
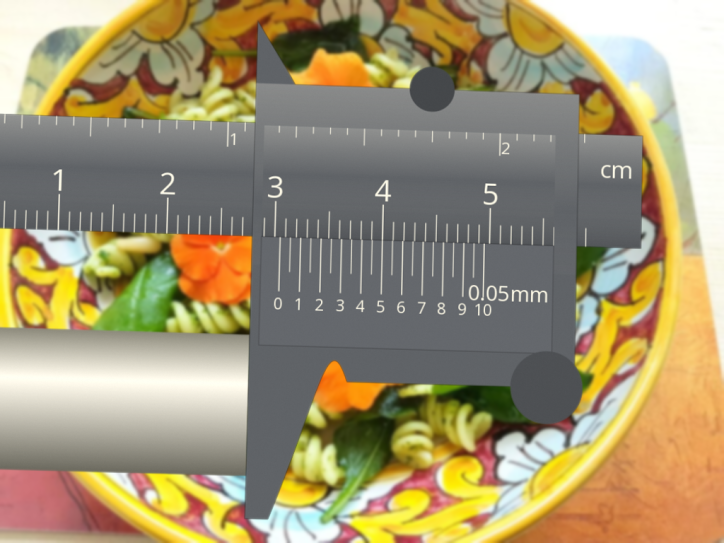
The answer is 30.5 mm
